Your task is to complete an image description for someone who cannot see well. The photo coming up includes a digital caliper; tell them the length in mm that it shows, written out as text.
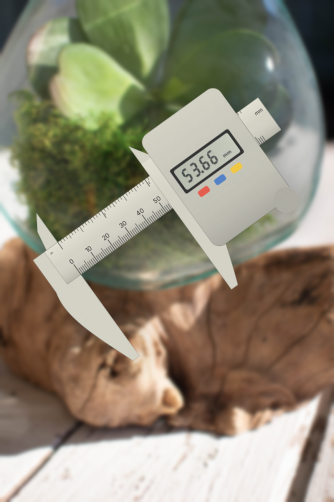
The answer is 53.66 mm
